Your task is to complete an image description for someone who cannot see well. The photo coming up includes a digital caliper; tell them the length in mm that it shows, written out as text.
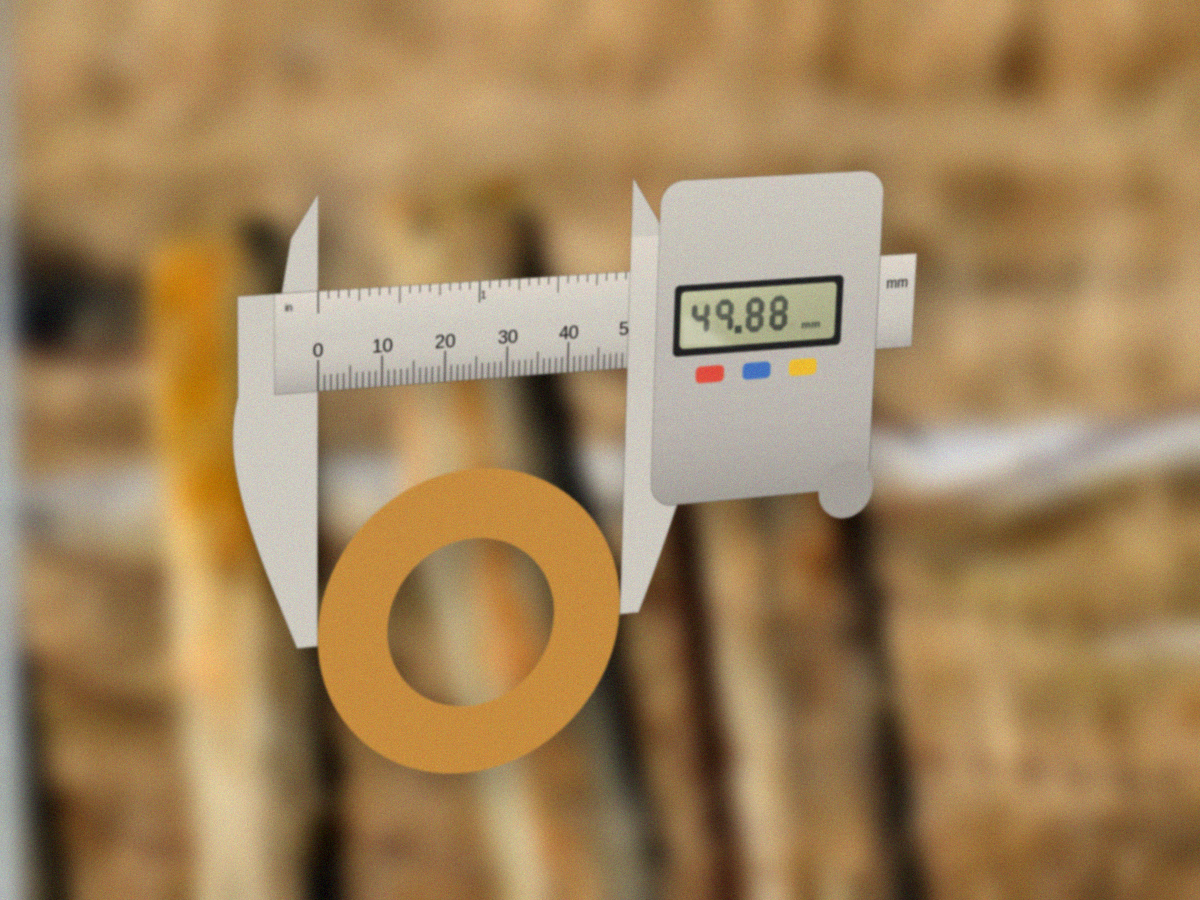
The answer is 49.88 mm
